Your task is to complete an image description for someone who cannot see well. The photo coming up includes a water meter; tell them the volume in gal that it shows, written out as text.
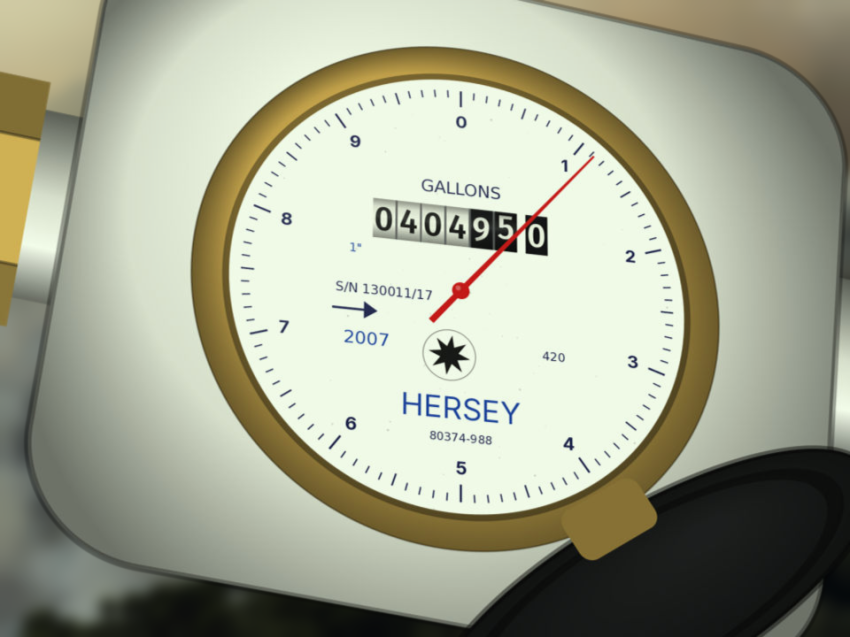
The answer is 404951.1 gal
